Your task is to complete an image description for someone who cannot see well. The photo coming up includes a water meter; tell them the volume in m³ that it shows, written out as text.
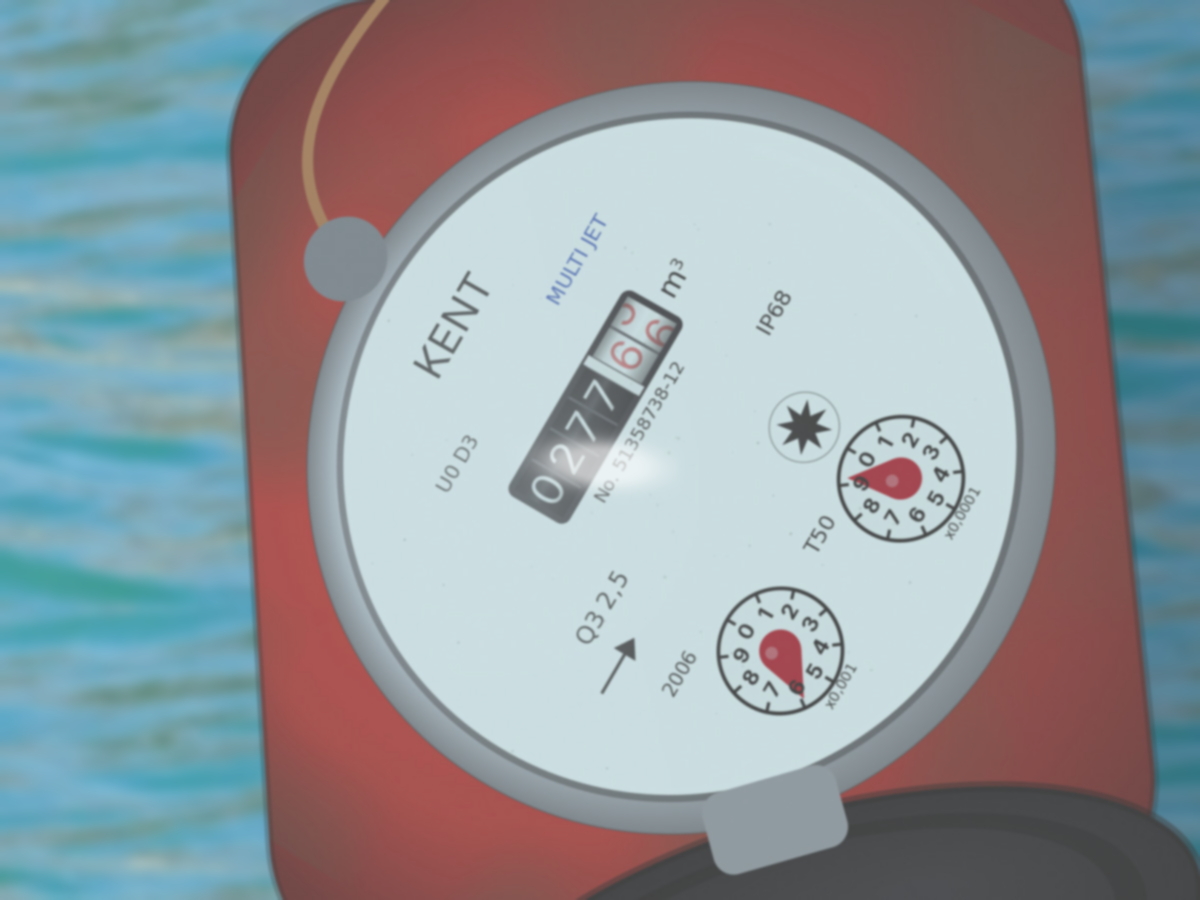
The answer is 277.6559 m³
